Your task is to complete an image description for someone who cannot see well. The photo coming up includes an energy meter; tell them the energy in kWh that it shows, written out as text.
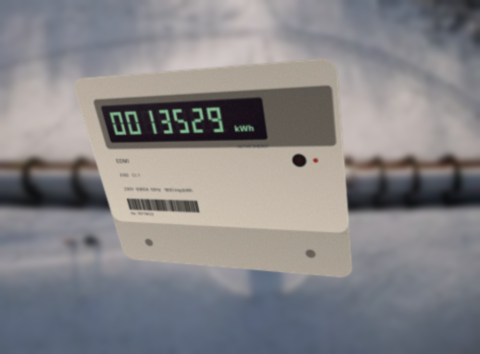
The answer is 13529 kWh
